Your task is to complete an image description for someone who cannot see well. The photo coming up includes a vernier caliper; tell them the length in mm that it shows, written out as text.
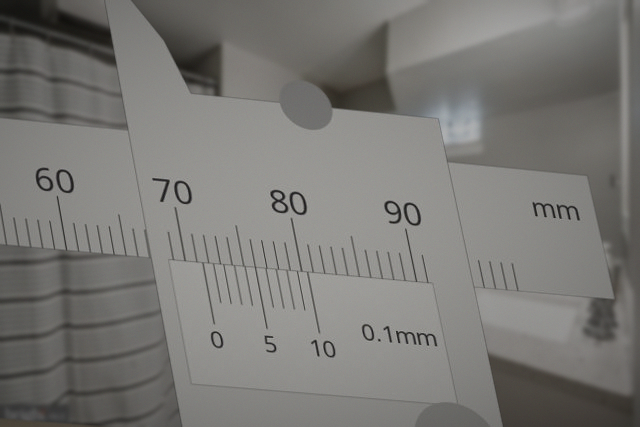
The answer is 71.5 mm
